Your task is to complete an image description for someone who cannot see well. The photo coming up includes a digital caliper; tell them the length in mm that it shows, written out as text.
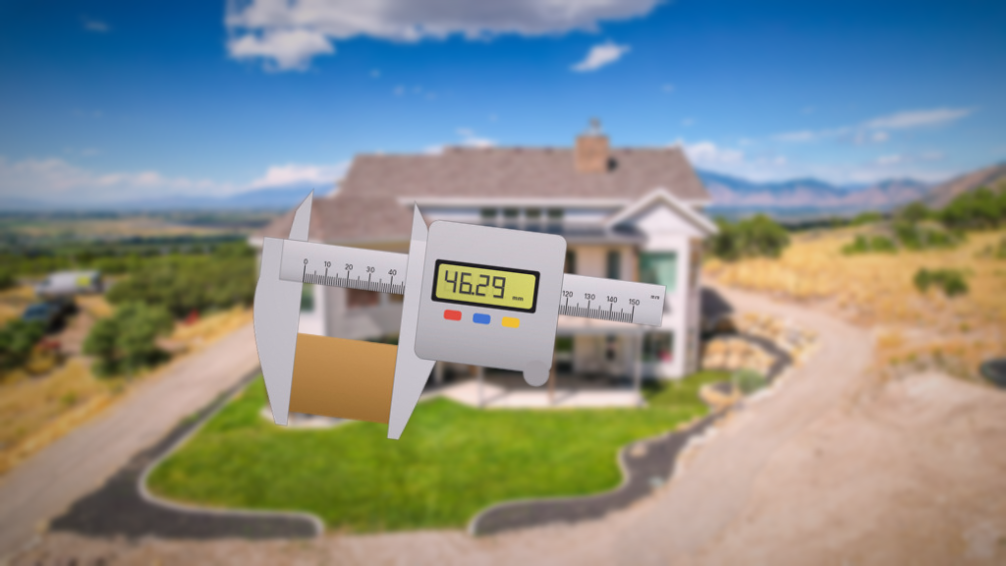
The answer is 46.29 mm
